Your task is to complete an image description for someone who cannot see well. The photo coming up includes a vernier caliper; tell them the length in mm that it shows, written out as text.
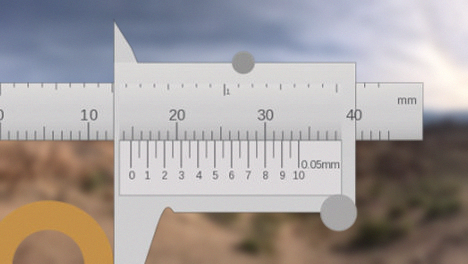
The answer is 14.8 mm
